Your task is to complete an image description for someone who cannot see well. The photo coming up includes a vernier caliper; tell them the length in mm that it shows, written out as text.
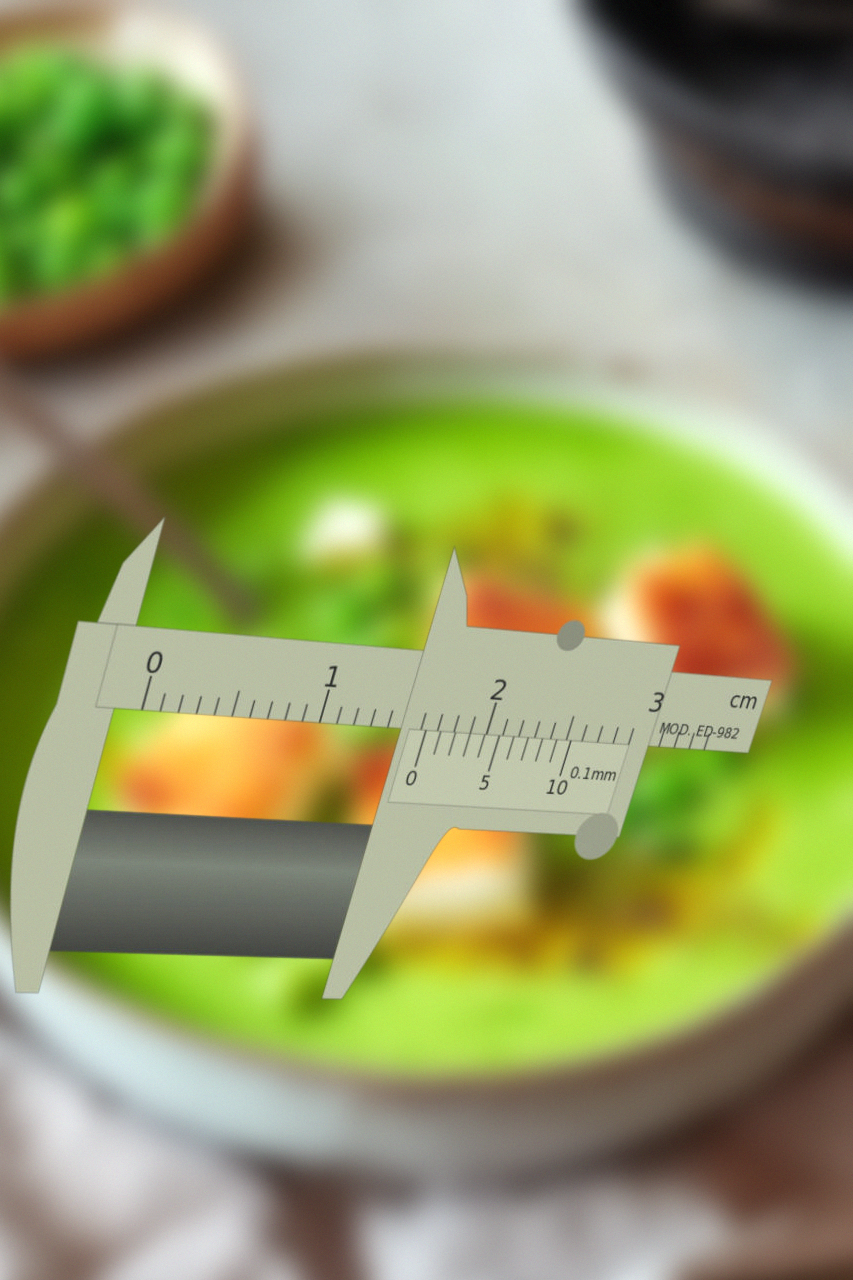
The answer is 16.3 mm
